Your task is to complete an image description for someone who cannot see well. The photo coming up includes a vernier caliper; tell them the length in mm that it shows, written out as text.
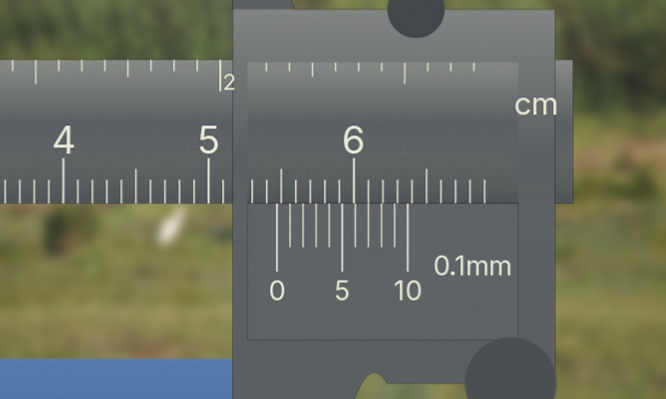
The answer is 54.7 mm
